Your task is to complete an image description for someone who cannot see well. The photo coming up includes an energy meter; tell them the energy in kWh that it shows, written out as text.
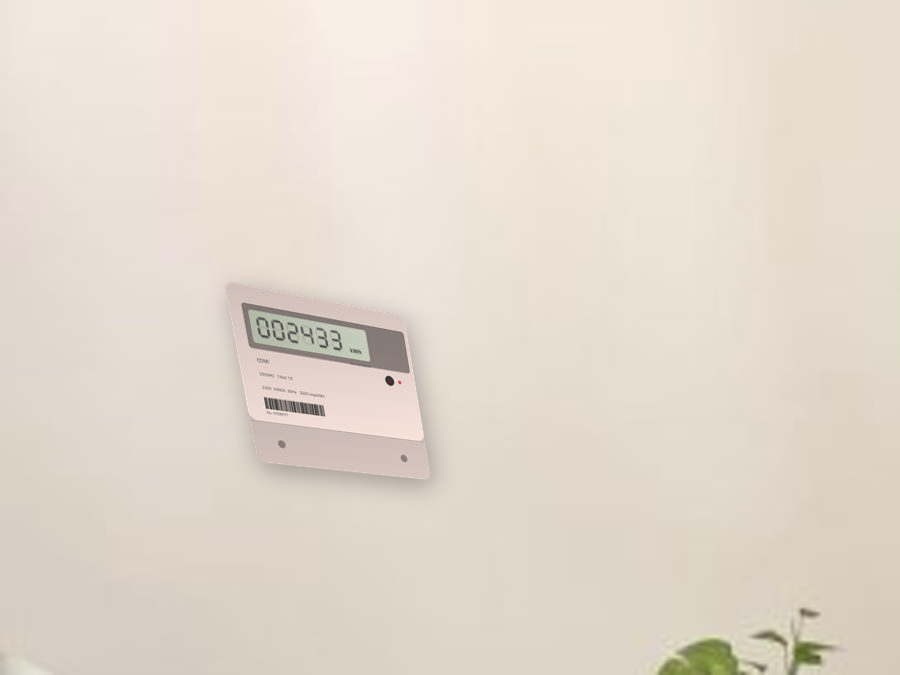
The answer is 2433 kWh
